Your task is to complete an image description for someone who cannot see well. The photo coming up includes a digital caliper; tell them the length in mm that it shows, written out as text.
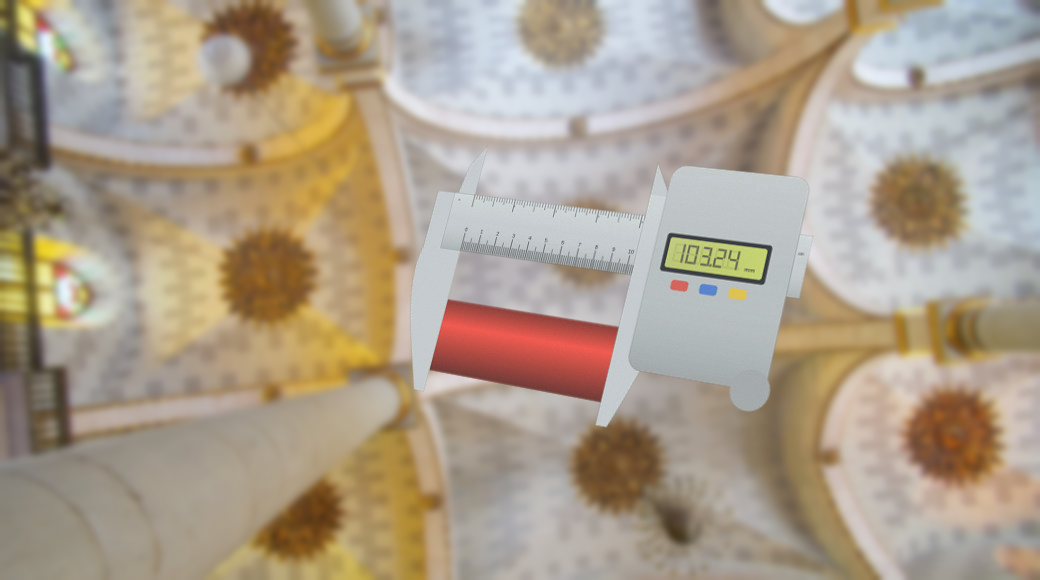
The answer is 103.24 mm
